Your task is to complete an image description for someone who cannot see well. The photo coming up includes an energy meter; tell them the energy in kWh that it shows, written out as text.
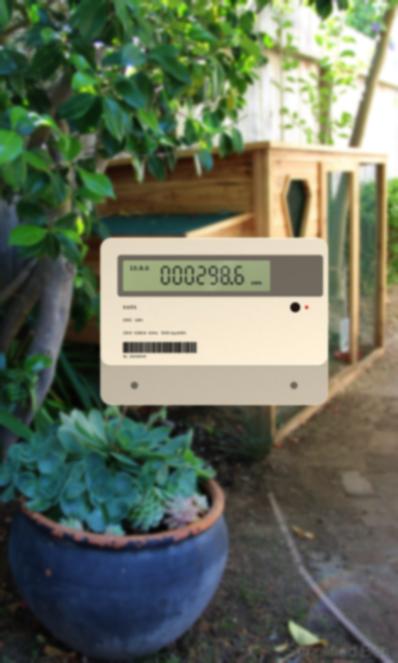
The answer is 298.6 kWh
